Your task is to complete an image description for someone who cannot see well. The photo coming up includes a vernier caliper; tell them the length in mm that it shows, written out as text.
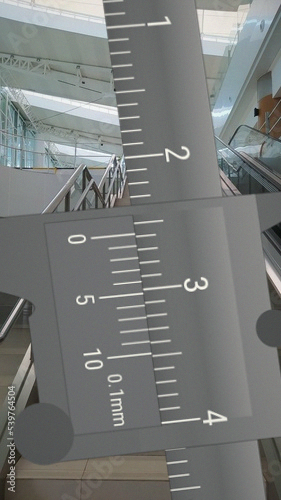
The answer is 25.8 mm
